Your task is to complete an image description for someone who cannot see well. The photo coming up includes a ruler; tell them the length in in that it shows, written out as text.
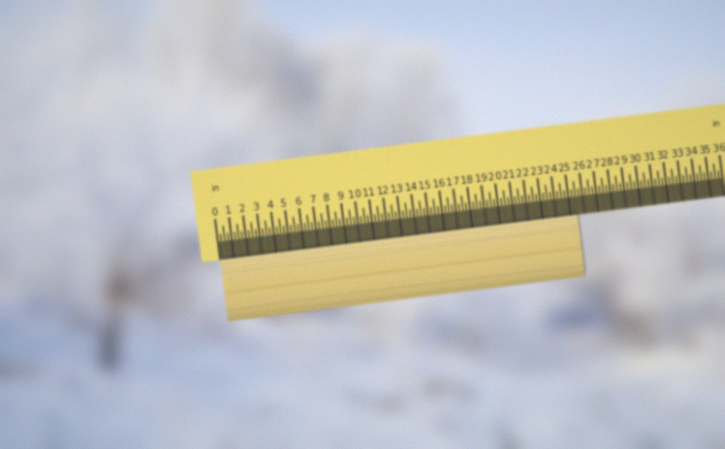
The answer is 25.5 in
